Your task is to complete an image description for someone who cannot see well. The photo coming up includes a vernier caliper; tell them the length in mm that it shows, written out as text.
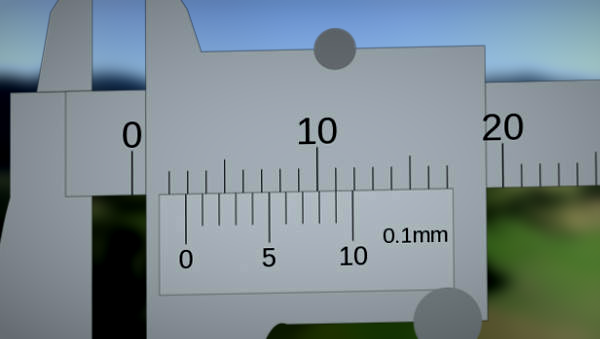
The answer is 2.9 mm
